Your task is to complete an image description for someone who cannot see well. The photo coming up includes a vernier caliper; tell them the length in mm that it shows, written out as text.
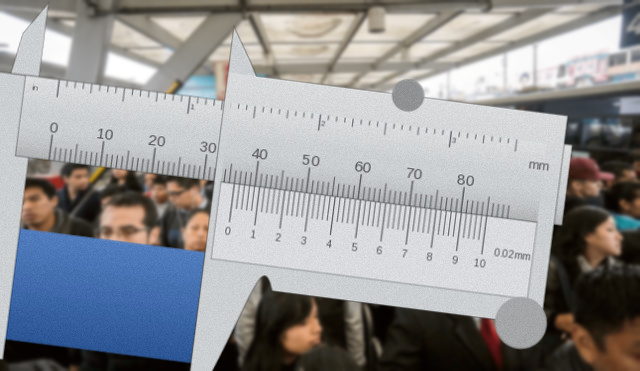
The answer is 36.0 mm
